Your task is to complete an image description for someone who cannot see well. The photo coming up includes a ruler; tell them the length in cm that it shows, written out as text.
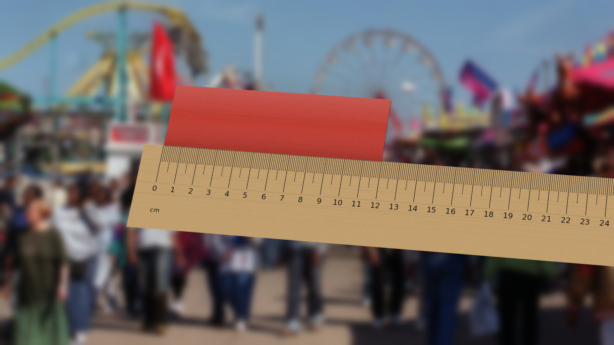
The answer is 12 cm
